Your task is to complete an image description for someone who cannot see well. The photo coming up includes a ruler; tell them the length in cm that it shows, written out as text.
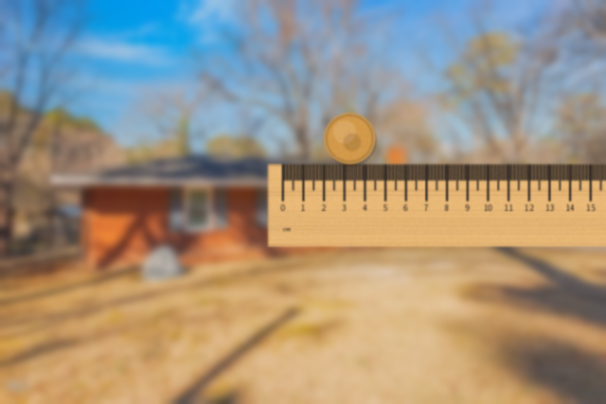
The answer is 2.5 cm
